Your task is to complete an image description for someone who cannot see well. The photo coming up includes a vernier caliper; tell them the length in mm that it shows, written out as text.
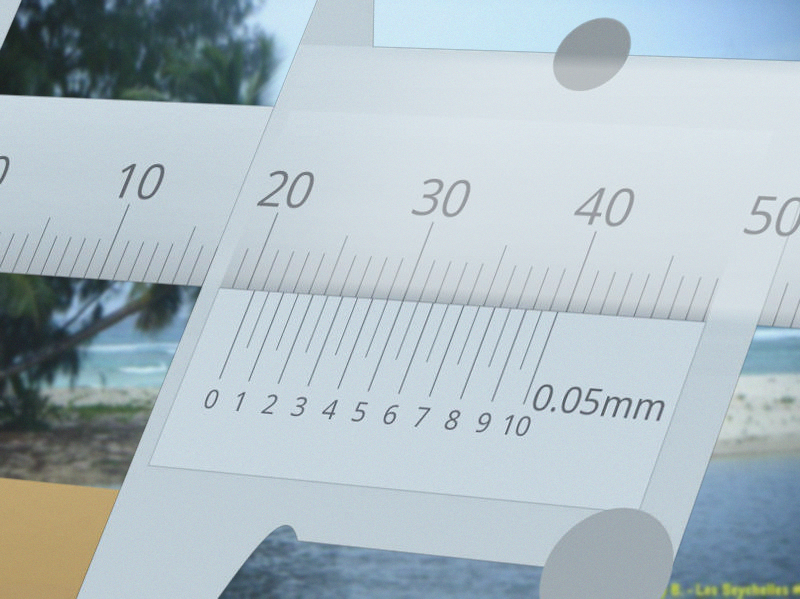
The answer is 20.5 mm
